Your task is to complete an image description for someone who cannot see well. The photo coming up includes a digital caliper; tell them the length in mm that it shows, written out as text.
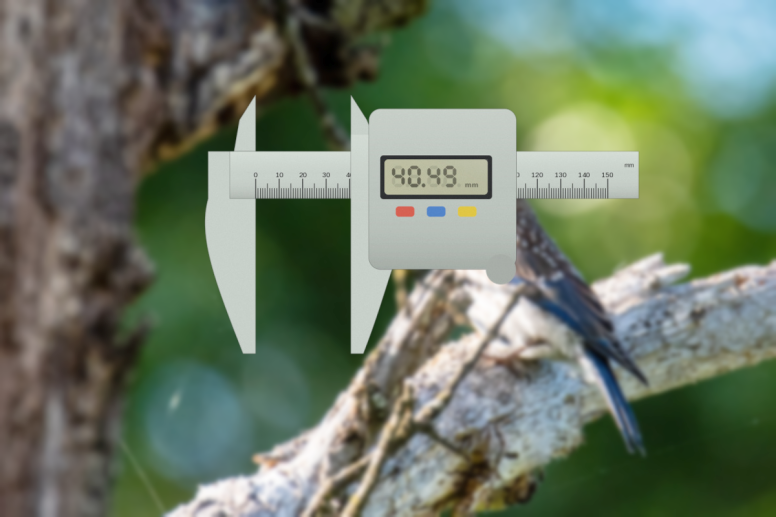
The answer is 40.49 mm
